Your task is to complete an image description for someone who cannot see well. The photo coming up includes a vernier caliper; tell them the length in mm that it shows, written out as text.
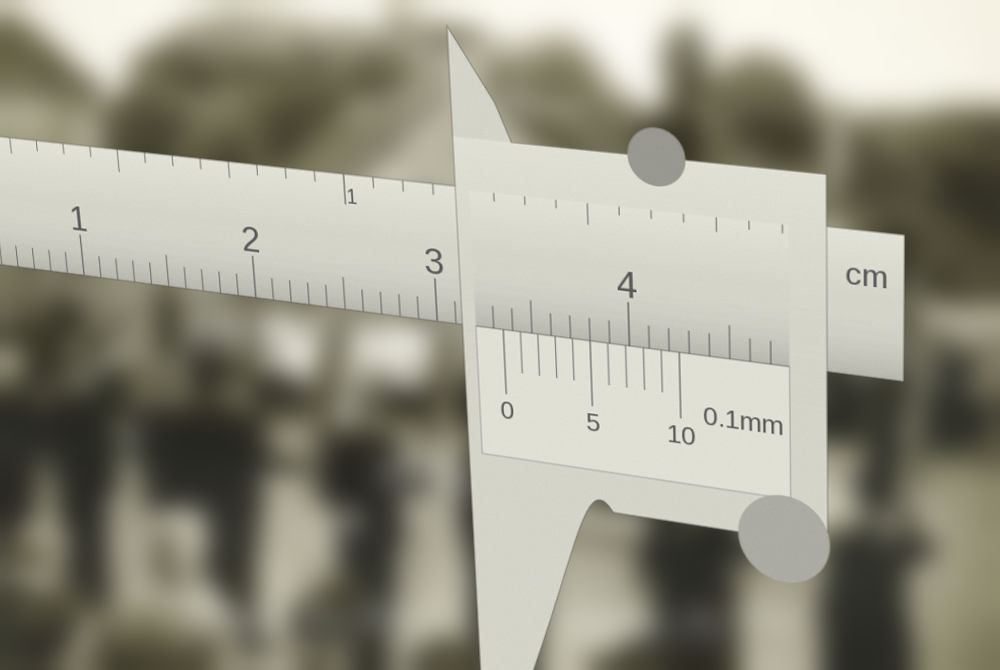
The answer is 33.5 mm
